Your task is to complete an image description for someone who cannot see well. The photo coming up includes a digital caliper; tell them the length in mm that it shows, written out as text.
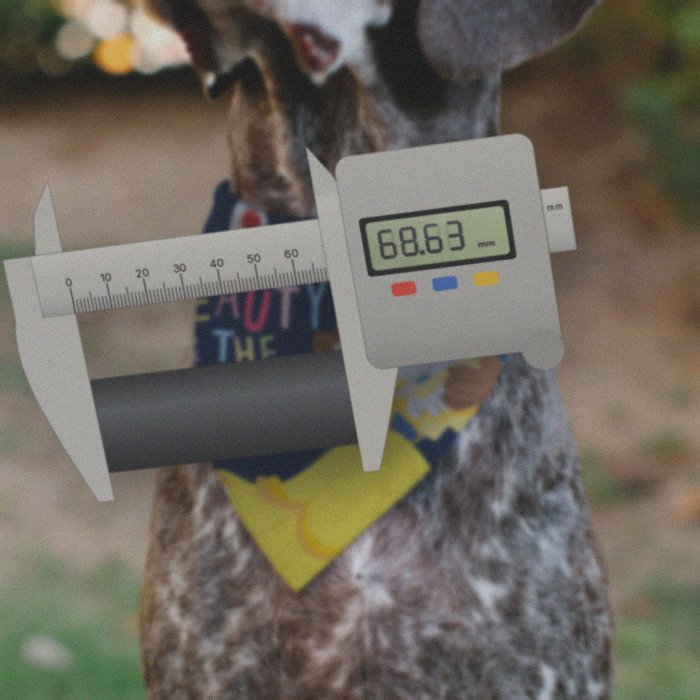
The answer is 68.63 mm
